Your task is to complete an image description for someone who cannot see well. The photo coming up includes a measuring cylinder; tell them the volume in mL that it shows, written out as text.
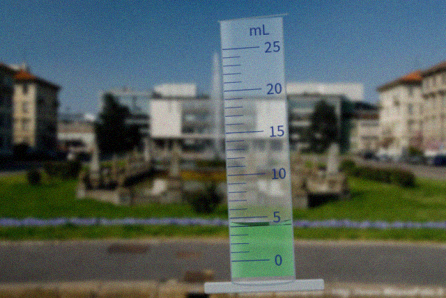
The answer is 4 mL
